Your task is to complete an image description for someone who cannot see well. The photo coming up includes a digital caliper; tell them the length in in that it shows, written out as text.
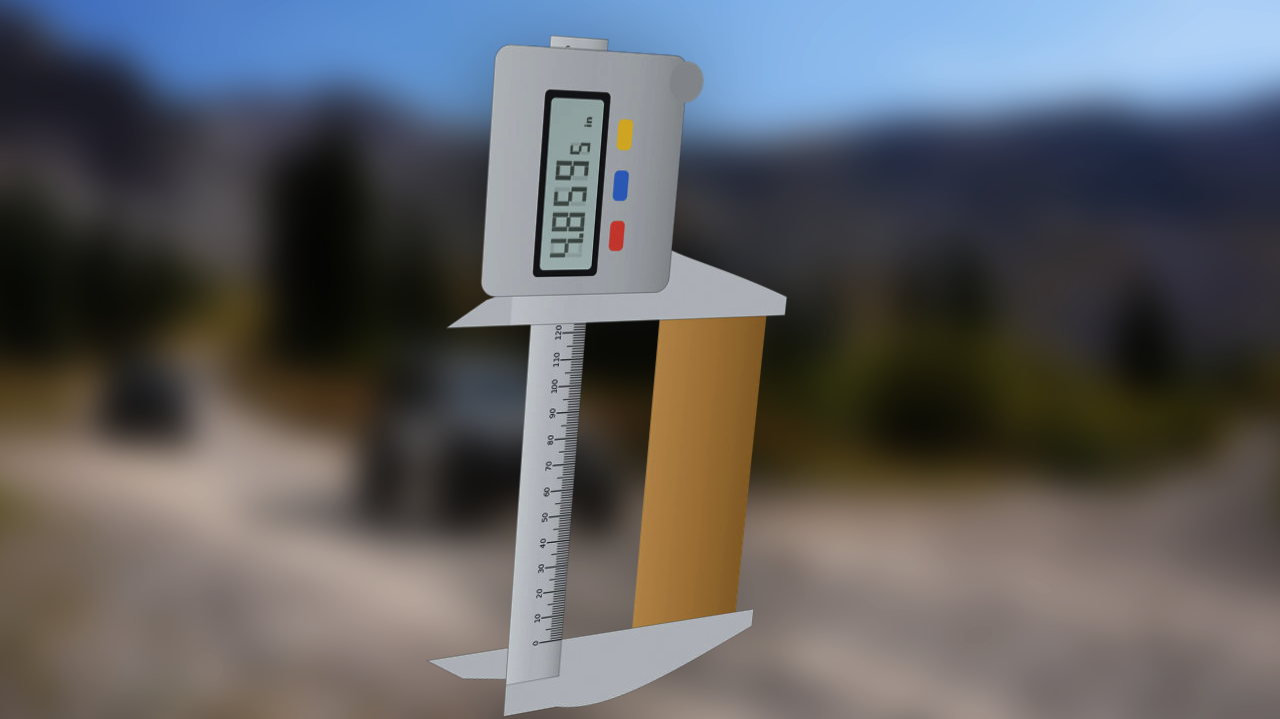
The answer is 4.8595 in
